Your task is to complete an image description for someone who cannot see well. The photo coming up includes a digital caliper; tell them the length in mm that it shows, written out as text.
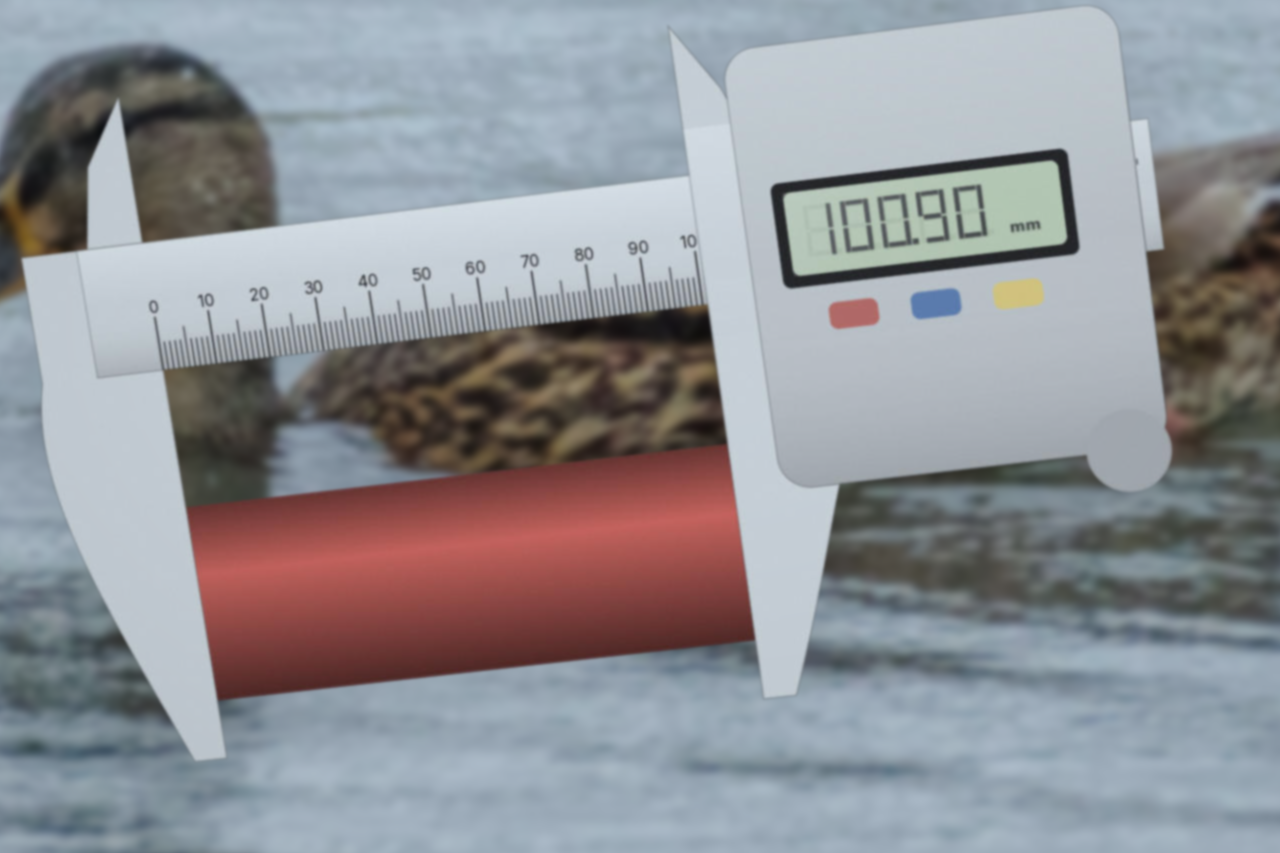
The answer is 100.90 mm
